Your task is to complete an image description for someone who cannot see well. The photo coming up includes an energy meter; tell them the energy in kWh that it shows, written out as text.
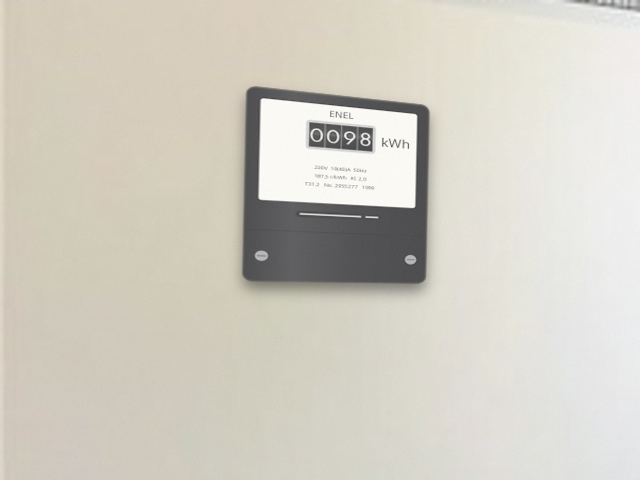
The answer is 98 kWh
